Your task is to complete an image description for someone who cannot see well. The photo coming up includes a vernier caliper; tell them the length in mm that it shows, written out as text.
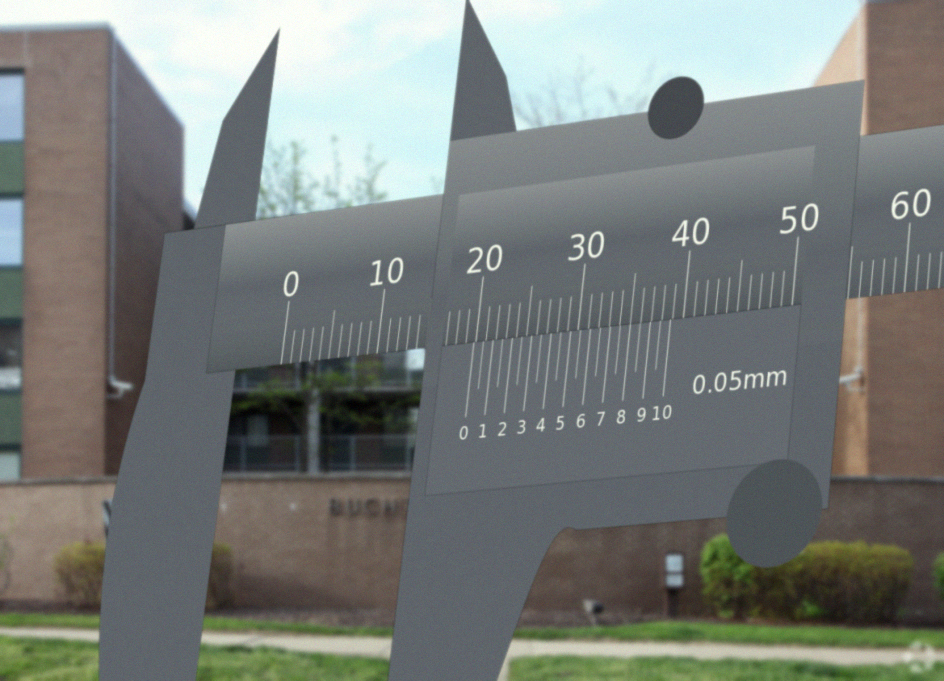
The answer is 19.8 mm
